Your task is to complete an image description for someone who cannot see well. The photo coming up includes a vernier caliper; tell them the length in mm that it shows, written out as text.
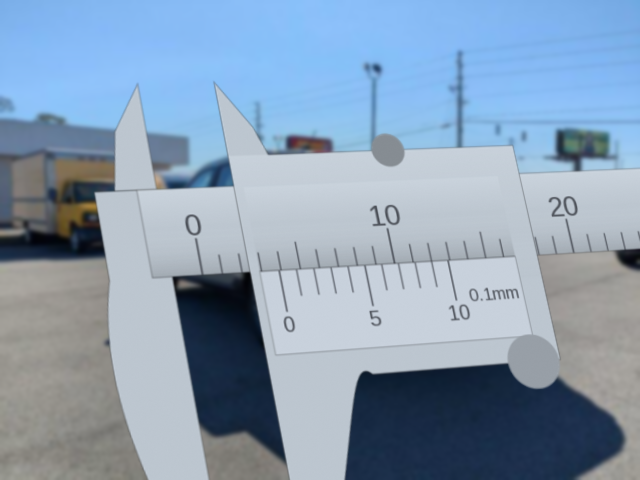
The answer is 3.9 mm
